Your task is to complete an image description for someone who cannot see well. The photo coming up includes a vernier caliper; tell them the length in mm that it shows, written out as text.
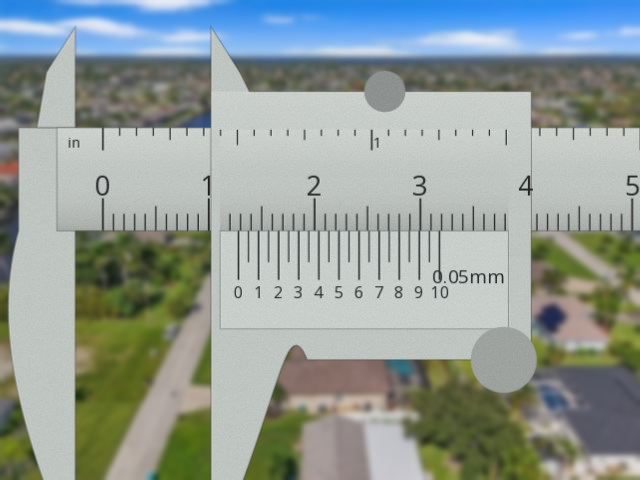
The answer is 12.8 mm
